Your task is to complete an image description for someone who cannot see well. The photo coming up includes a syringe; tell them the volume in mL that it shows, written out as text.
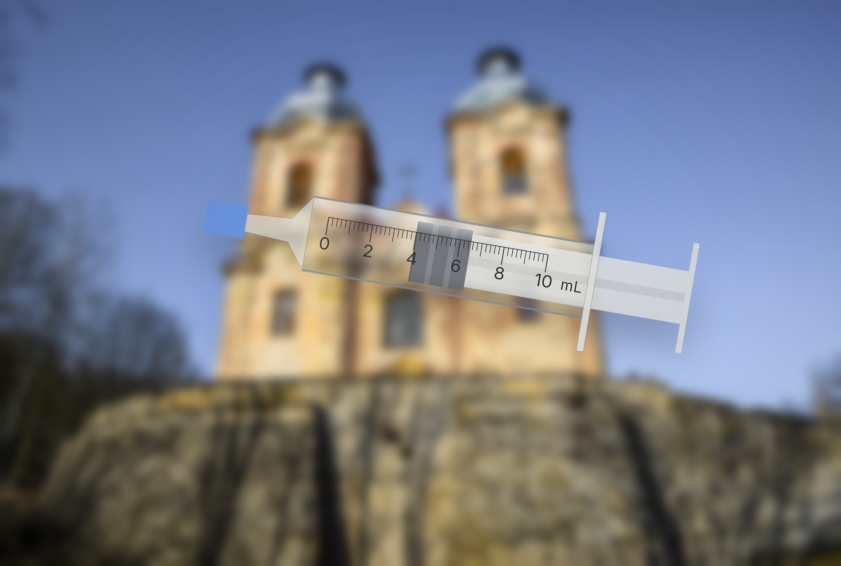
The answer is 4 mL
